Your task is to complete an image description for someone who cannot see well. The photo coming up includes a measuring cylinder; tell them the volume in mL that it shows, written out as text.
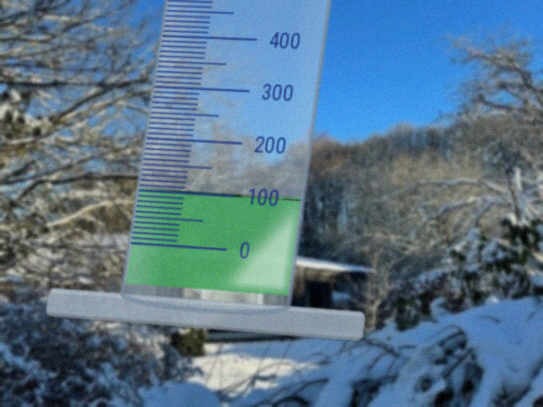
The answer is 100 mL
